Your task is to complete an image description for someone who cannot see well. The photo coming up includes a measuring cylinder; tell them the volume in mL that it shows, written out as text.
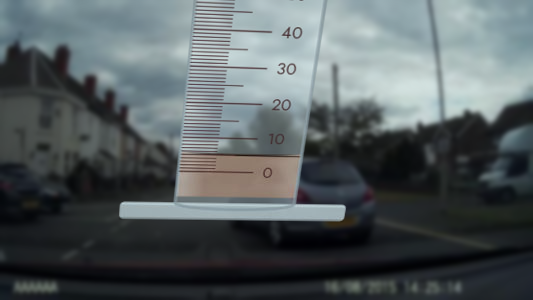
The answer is 5 mL
